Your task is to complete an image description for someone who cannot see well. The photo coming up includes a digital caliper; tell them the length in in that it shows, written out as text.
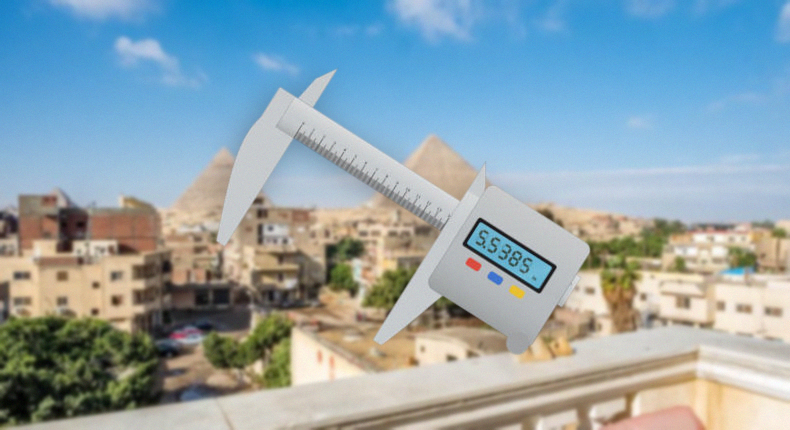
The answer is 5.5385 in
